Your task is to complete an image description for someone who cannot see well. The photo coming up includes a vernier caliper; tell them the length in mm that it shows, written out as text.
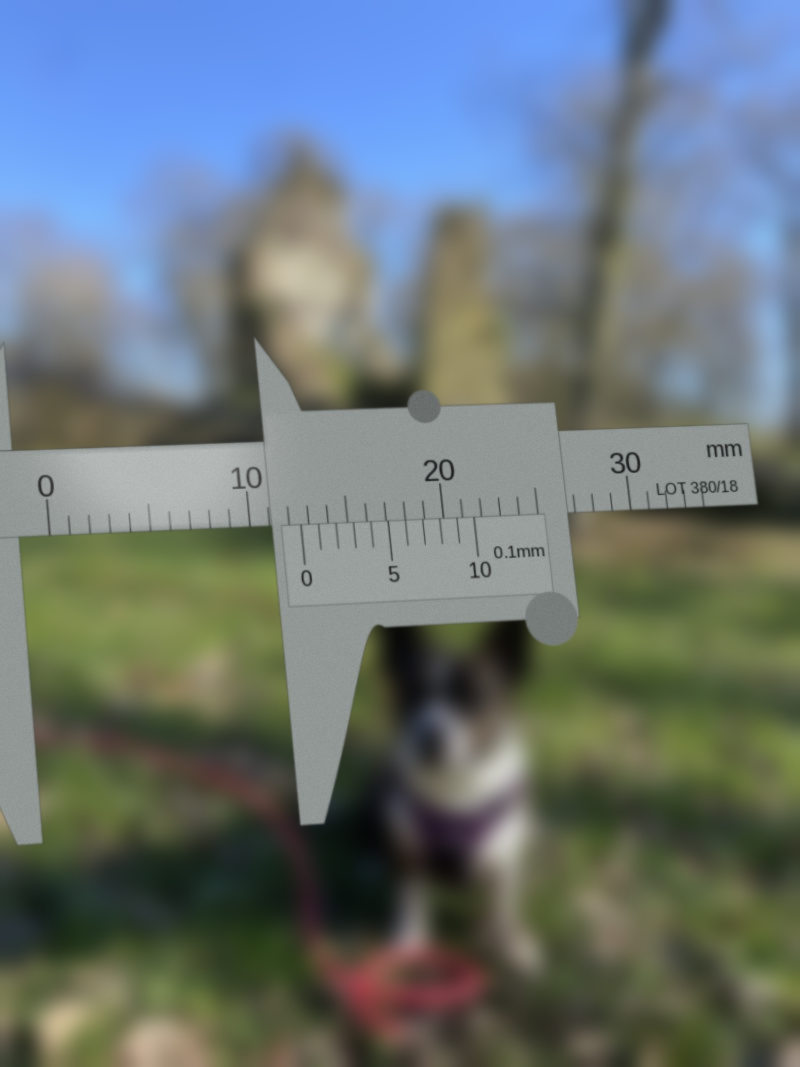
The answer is 12.6 mm
